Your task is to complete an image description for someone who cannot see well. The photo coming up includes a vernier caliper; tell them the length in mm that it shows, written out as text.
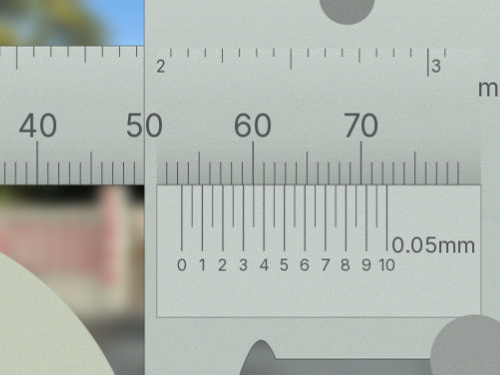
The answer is 53.4 mm
